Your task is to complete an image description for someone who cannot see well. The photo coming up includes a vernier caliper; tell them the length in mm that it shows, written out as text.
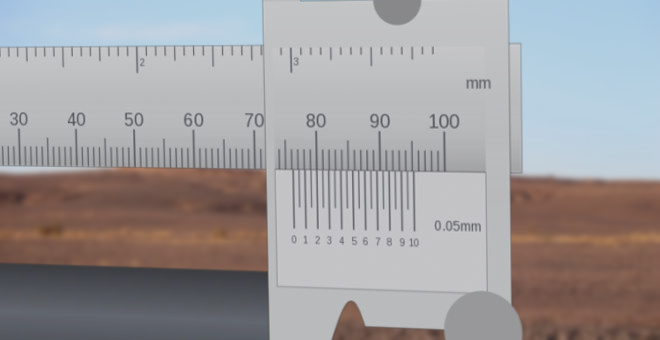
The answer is 76.2 mm
